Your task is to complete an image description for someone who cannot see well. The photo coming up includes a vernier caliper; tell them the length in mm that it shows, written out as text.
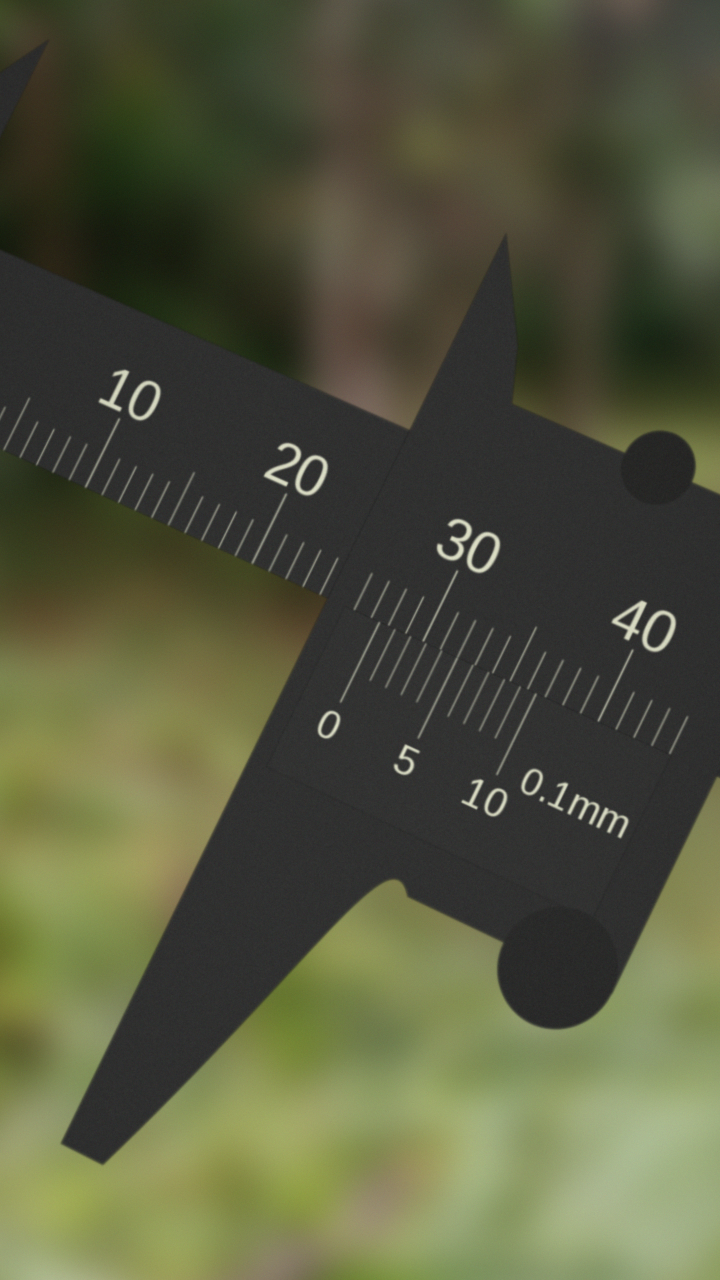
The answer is 27.5 mm
